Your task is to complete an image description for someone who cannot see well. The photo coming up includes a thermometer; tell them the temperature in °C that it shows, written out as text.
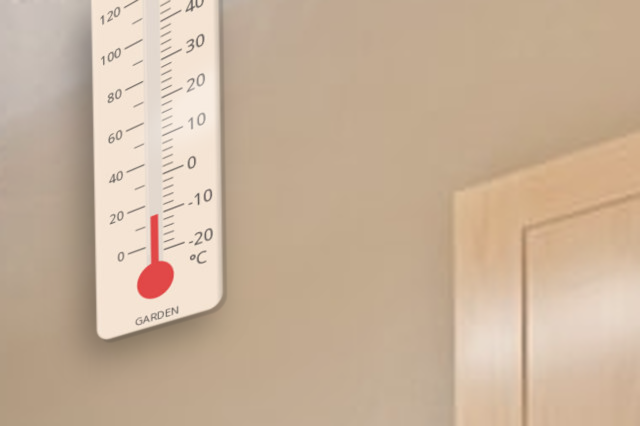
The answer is -10 °C
